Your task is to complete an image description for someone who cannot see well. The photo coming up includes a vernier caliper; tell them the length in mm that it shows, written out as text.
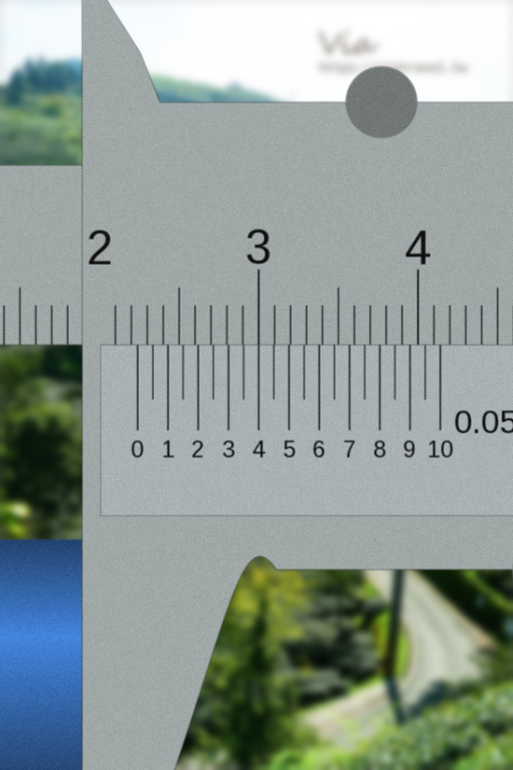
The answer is 22.4 mm
